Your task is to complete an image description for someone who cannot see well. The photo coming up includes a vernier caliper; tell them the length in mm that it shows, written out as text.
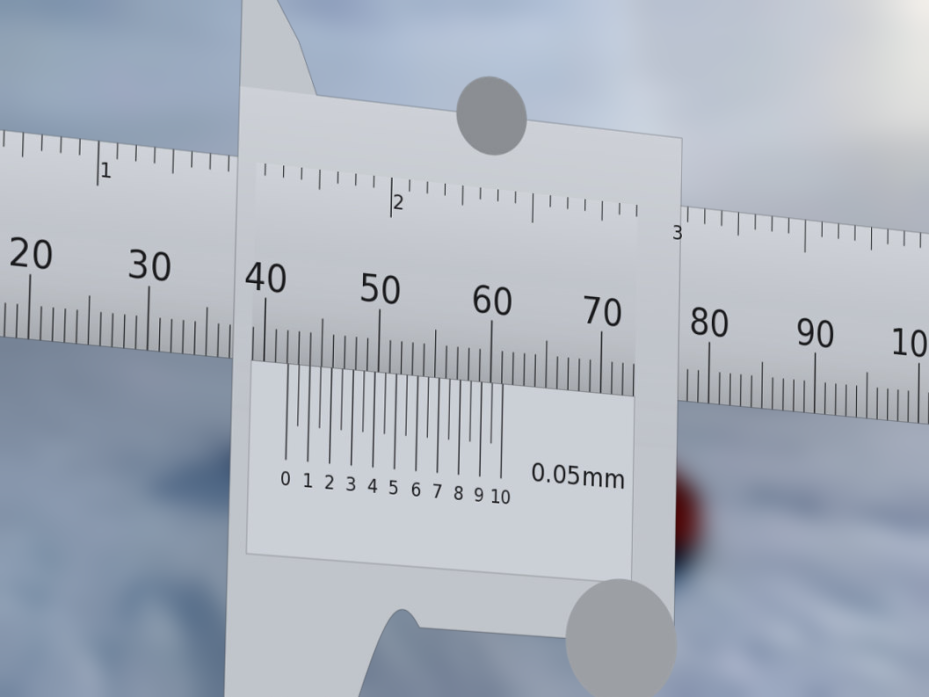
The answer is 42.1 mm
